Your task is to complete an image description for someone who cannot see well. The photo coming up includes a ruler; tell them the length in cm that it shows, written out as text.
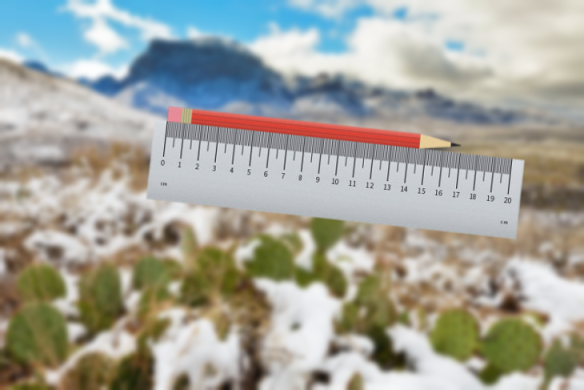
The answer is 17 cm
